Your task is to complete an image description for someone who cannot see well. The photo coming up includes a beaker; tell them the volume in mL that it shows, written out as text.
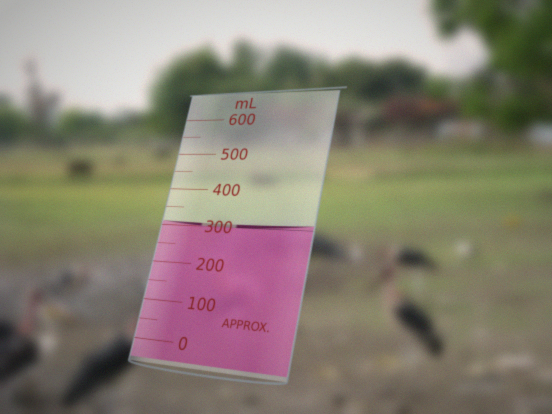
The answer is 300 mL
